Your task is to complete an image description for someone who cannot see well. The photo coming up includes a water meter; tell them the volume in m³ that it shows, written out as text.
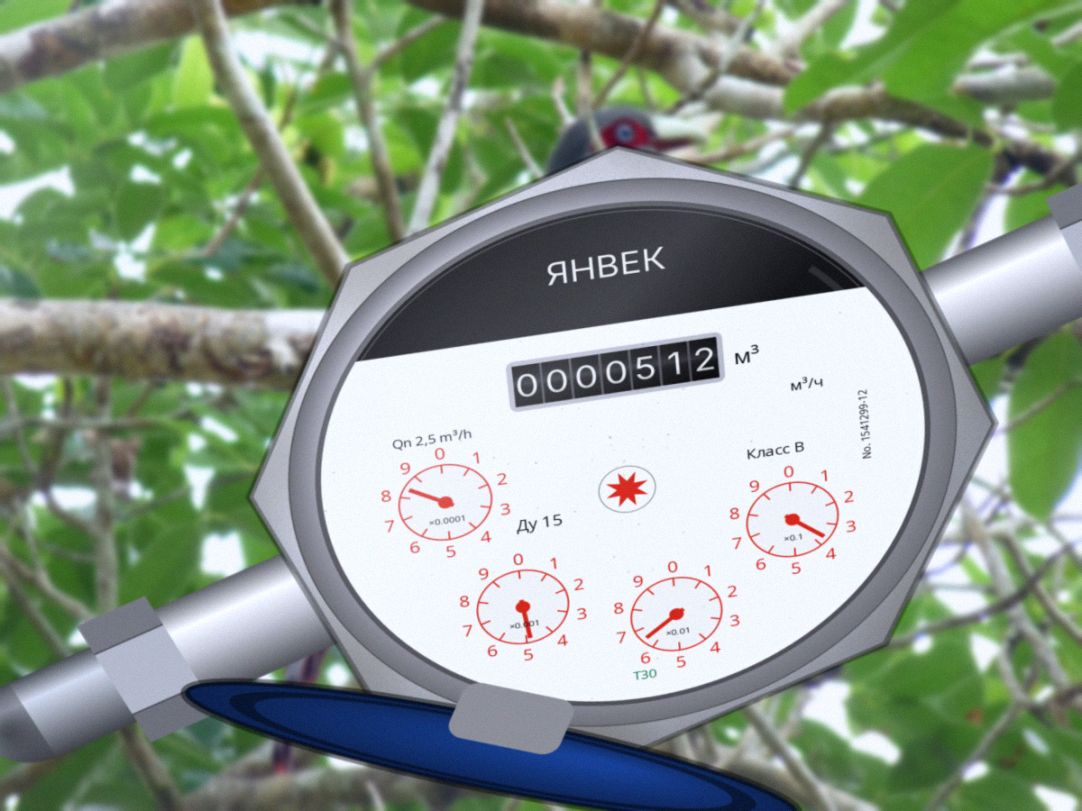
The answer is 512.3648 m³
